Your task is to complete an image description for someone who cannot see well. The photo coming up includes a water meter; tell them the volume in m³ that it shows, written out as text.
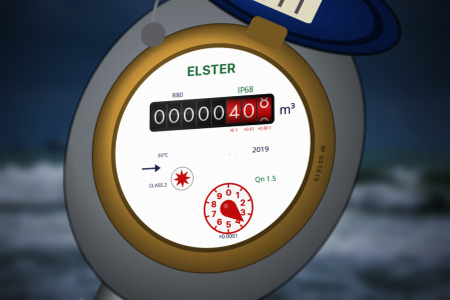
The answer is 0.4083 m³
